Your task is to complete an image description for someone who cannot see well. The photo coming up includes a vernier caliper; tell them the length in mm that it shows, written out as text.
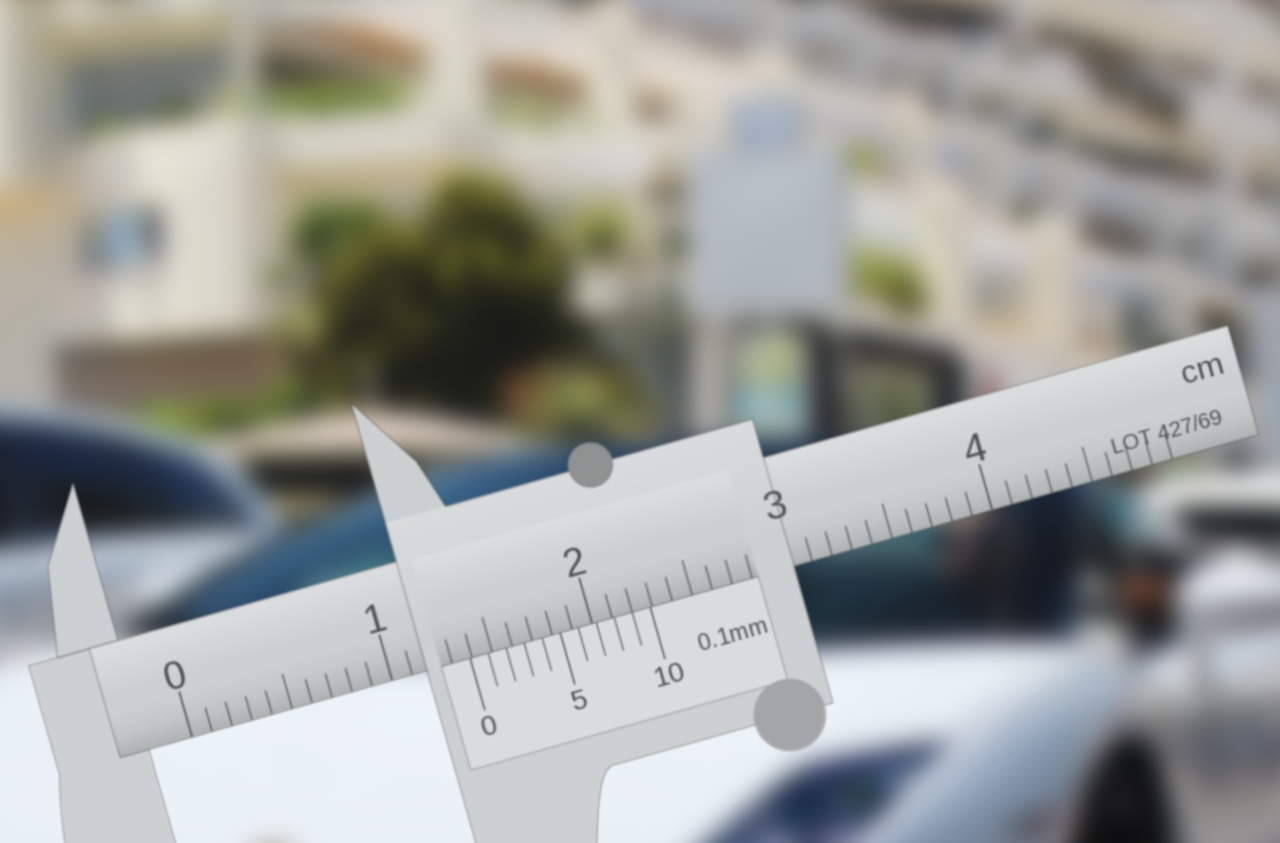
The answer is 13.9 mm
